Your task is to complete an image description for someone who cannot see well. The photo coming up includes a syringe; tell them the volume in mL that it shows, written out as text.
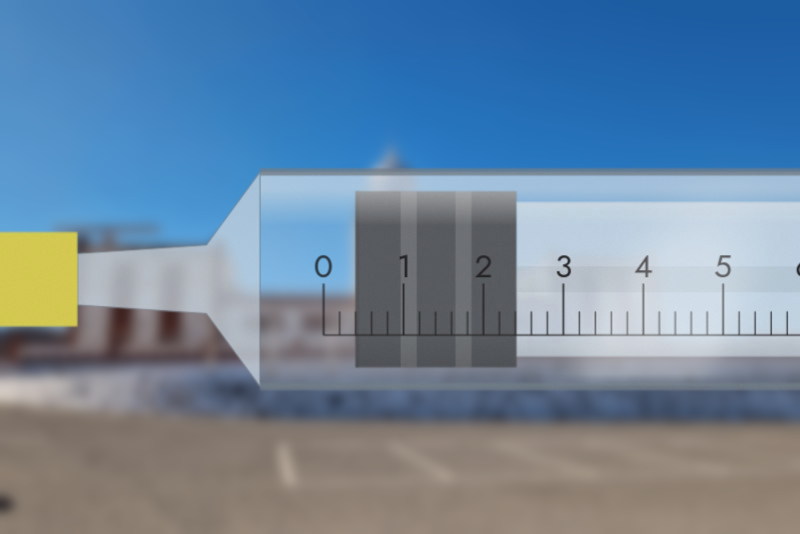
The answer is 0.4 mL
